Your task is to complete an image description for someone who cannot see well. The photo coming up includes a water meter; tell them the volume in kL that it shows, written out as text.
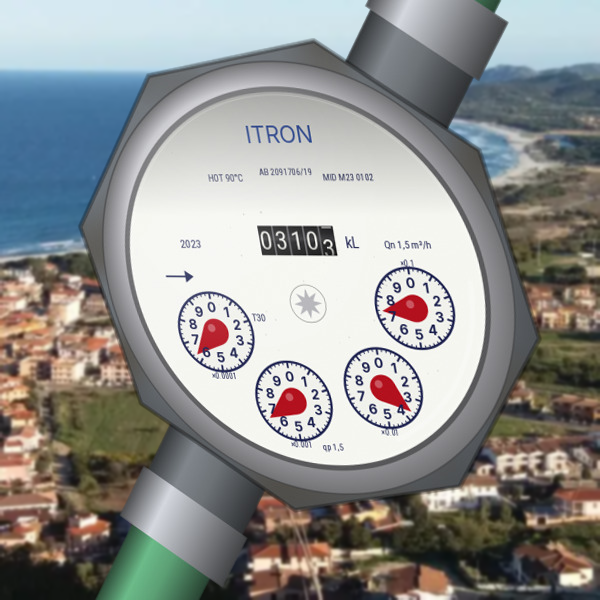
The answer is 3102.7366 kL
